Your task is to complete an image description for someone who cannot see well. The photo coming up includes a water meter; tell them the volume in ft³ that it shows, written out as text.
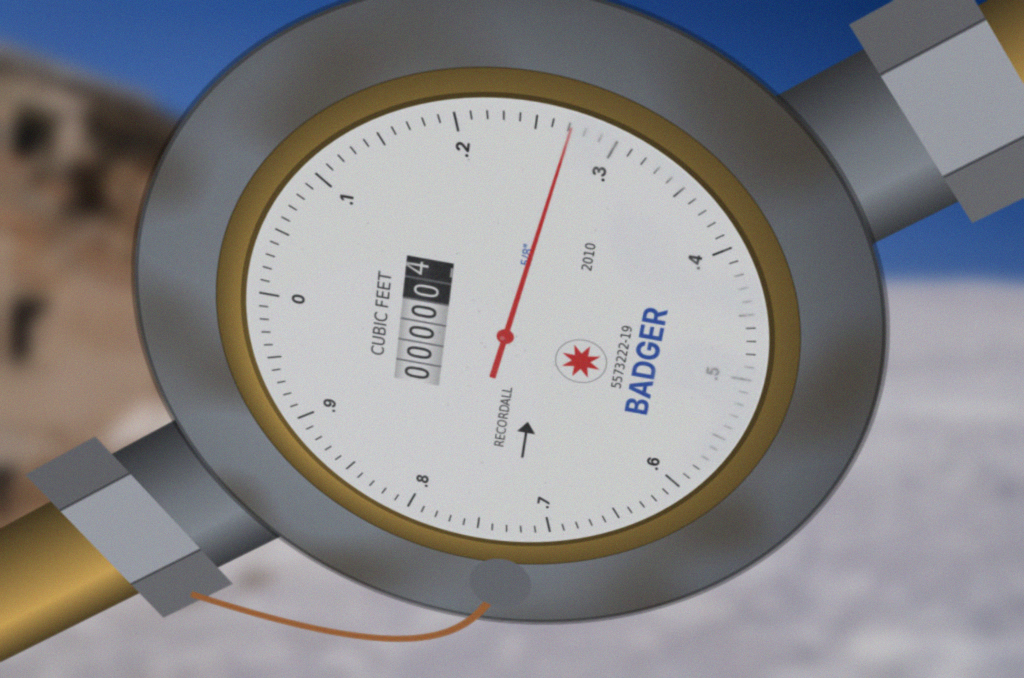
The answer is 4.27 ft³
